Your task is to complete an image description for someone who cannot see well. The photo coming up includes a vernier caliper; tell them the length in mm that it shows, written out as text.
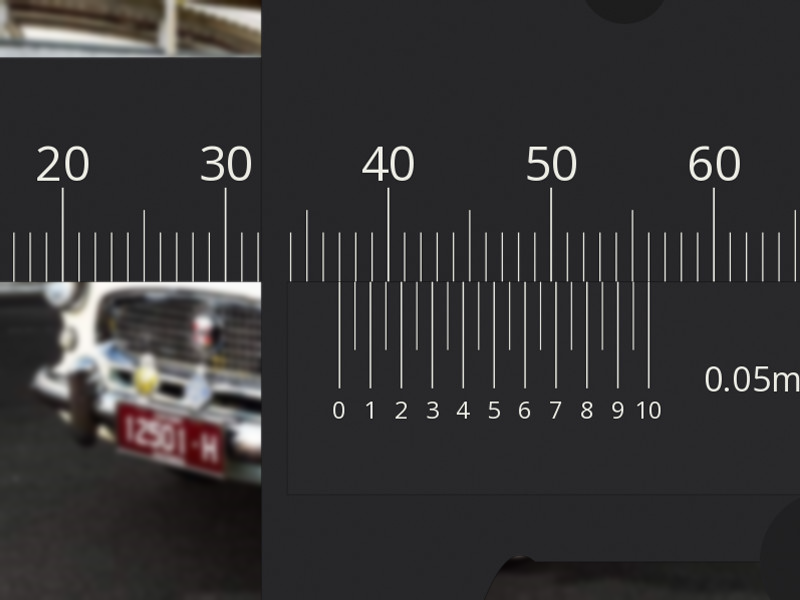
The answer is 37.0 mm
